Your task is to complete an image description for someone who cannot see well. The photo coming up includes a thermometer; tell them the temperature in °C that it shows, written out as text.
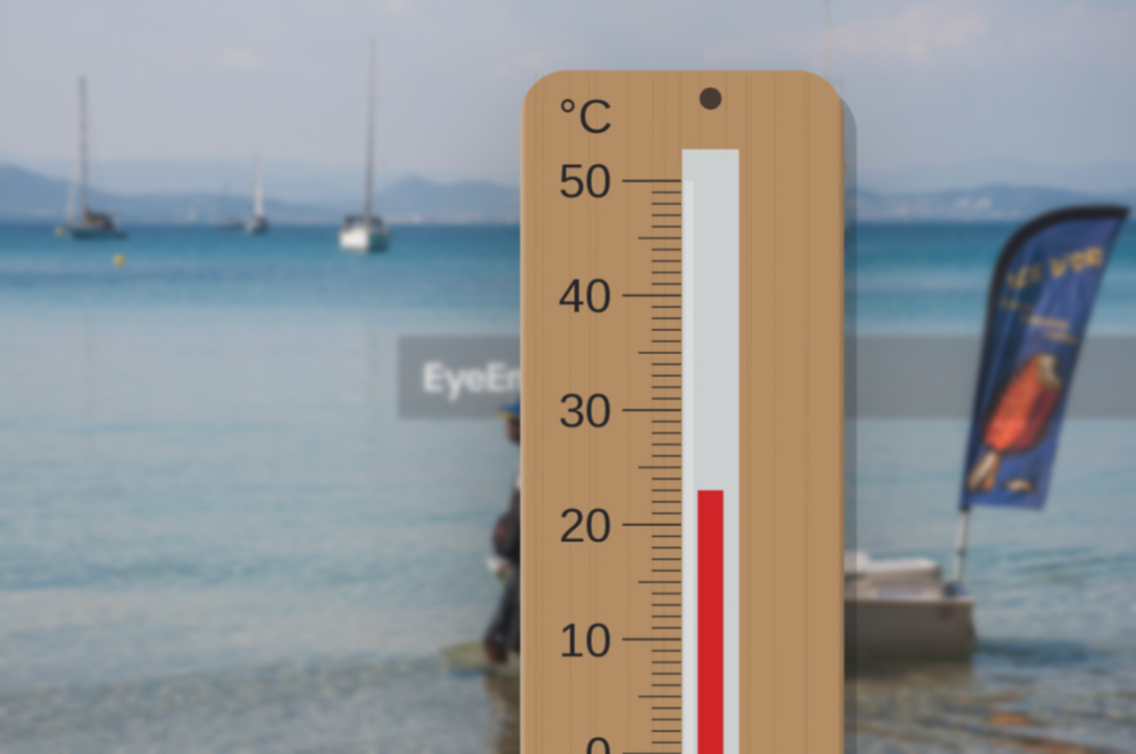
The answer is 23 °C
